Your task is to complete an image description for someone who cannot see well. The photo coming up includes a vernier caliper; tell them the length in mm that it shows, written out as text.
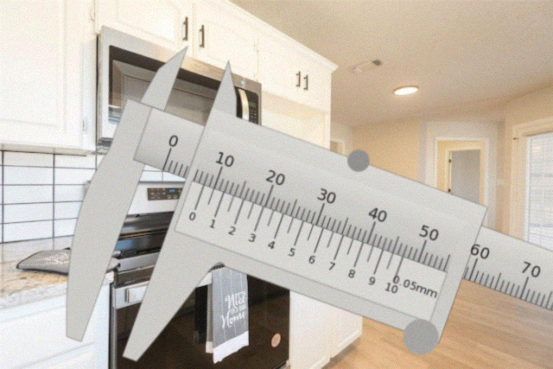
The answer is 8.0 mm
